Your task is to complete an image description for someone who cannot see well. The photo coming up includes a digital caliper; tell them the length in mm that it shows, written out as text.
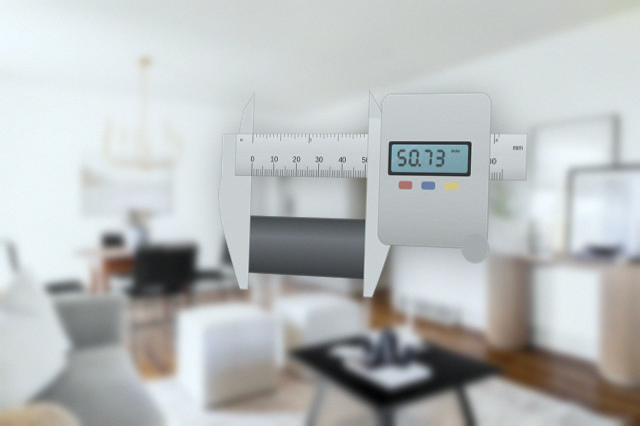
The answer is 50.73 mm
